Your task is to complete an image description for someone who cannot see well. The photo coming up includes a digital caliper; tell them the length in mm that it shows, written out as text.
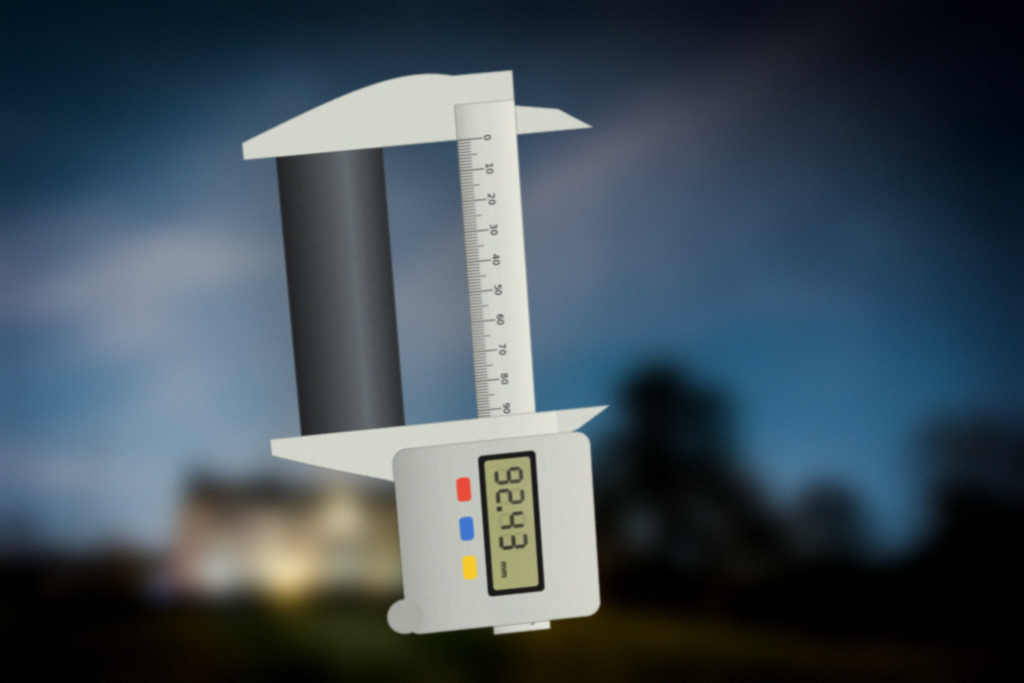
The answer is 92.43 mm
